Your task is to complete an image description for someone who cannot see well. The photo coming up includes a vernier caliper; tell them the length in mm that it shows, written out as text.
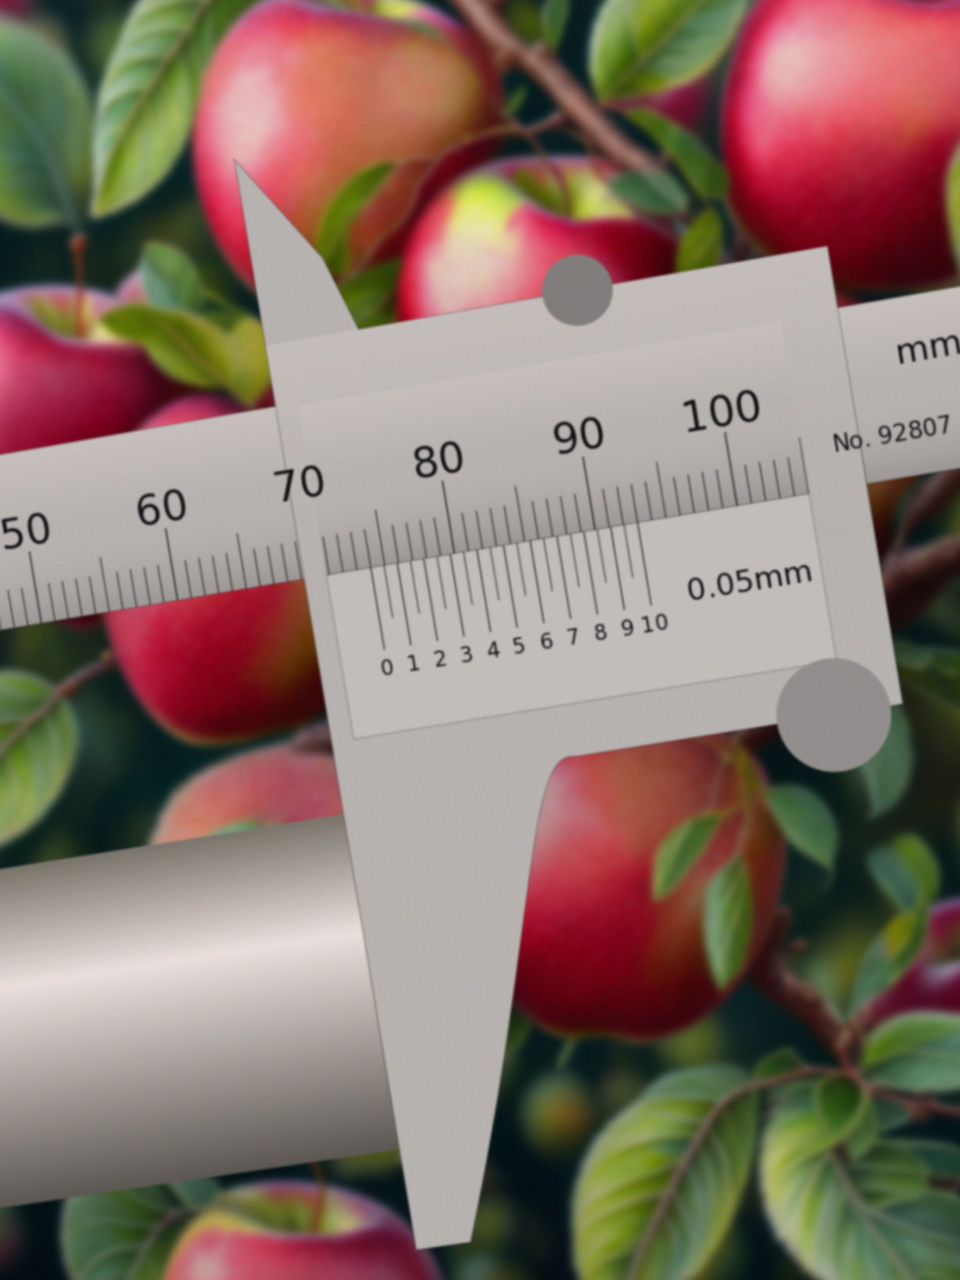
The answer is 74.0 mm
